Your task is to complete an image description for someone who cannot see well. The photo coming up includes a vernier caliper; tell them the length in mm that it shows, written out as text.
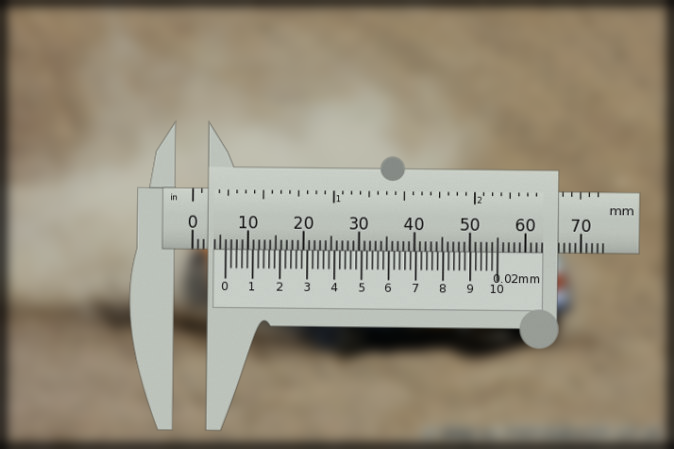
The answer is 6.0 mm
